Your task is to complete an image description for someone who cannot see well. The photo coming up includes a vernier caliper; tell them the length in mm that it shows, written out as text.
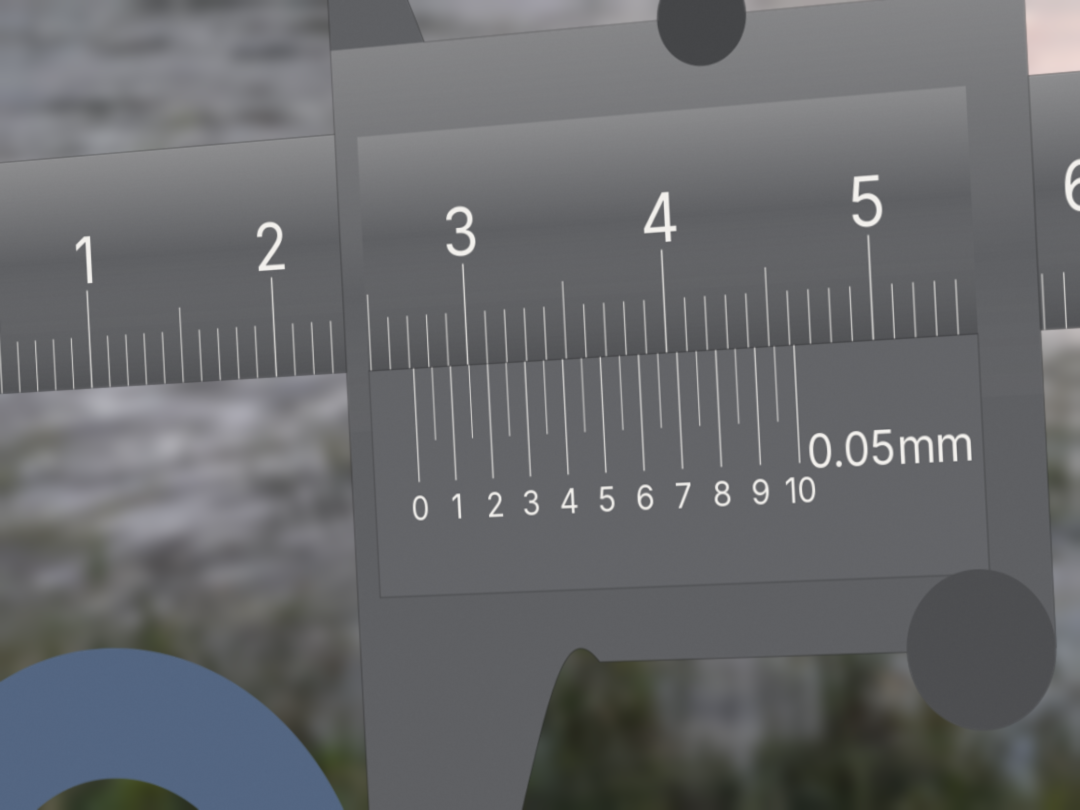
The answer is 27.2 mm
